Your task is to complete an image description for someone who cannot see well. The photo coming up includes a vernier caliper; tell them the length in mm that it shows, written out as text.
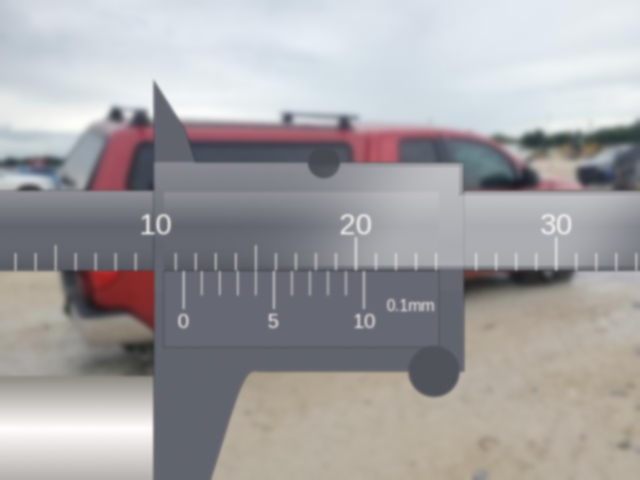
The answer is 11.4 mm
